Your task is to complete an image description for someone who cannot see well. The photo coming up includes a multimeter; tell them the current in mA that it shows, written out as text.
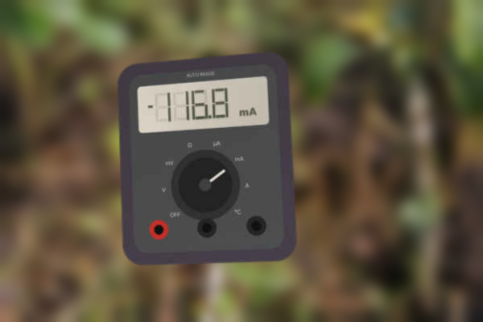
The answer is -116.8 mA
